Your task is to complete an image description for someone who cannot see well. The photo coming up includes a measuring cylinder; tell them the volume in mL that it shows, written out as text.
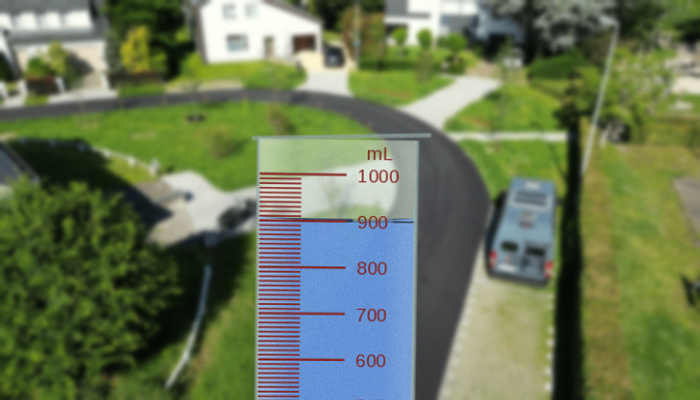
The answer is 900 mL
